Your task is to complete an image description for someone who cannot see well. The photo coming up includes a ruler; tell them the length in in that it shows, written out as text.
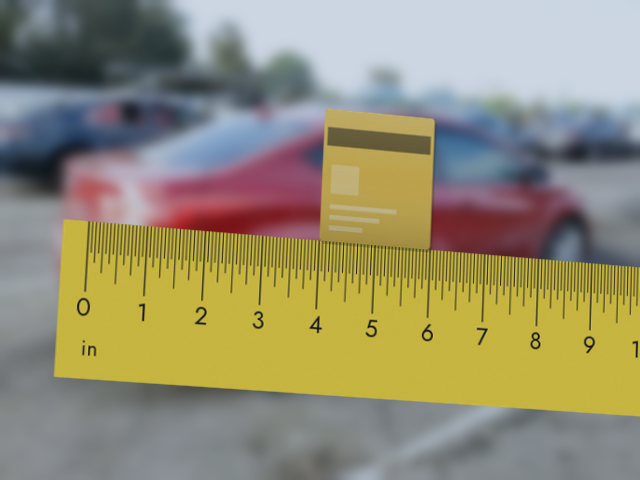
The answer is 2 in
